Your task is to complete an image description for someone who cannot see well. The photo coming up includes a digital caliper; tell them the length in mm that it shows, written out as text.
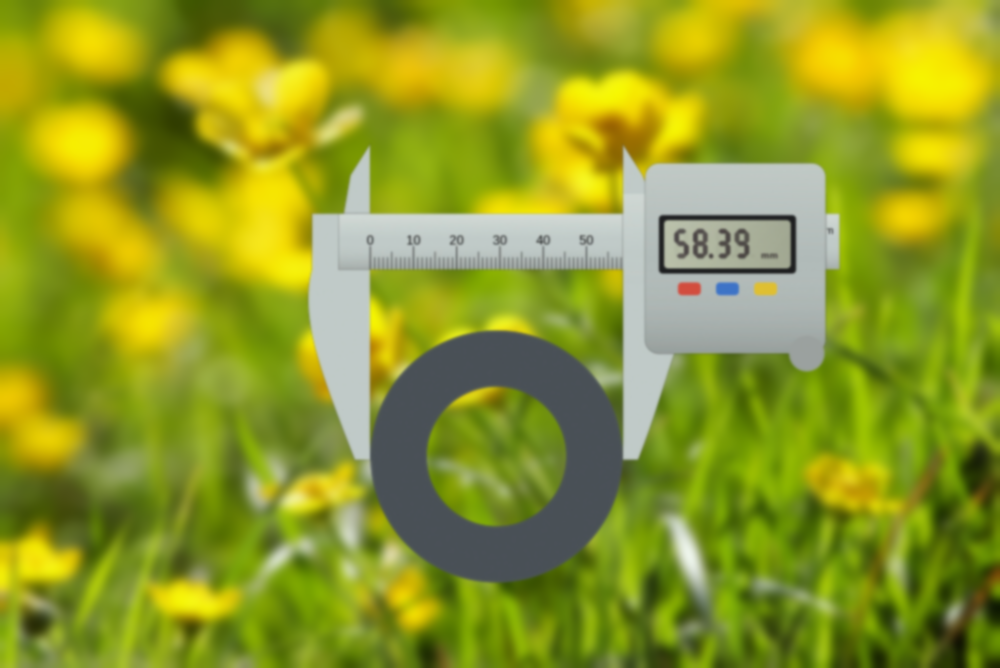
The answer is 58.39 mm
